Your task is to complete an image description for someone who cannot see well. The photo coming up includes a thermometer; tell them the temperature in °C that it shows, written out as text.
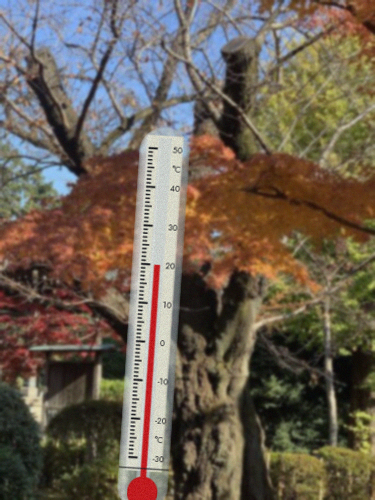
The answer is 20 °C
